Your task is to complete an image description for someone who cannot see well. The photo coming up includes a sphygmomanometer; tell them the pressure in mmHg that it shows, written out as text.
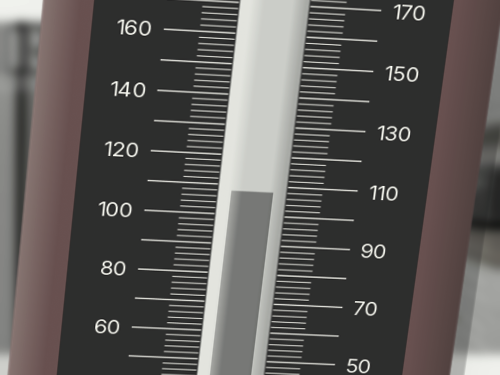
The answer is 108 mmHg
